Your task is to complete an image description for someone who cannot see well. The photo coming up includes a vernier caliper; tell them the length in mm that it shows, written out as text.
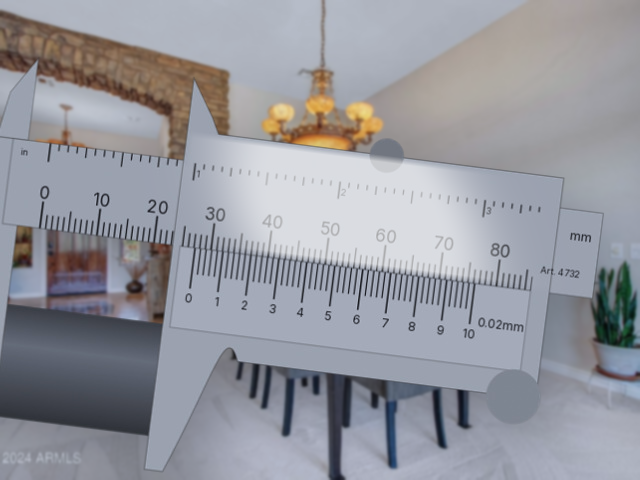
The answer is 27.2 mm
